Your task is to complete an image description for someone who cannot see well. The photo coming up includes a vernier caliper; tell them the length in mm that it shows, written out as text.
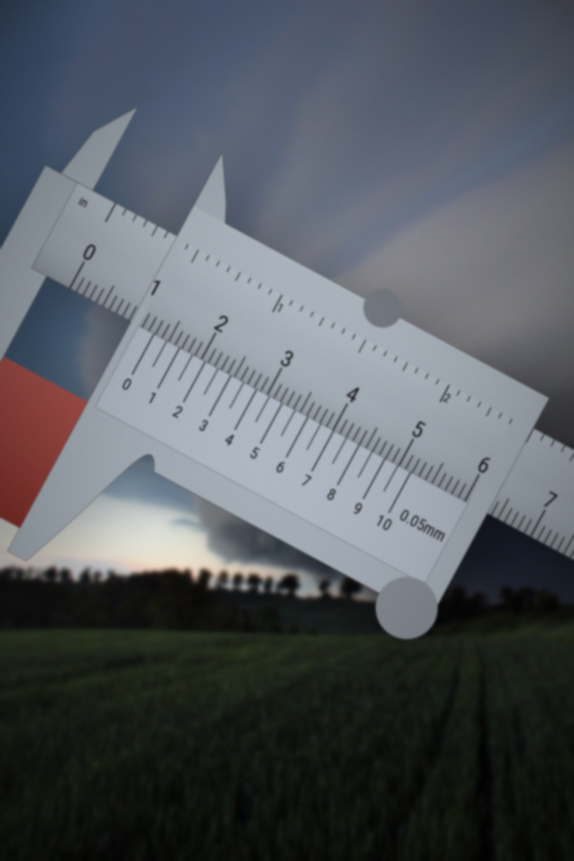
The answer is 12.8 mm
